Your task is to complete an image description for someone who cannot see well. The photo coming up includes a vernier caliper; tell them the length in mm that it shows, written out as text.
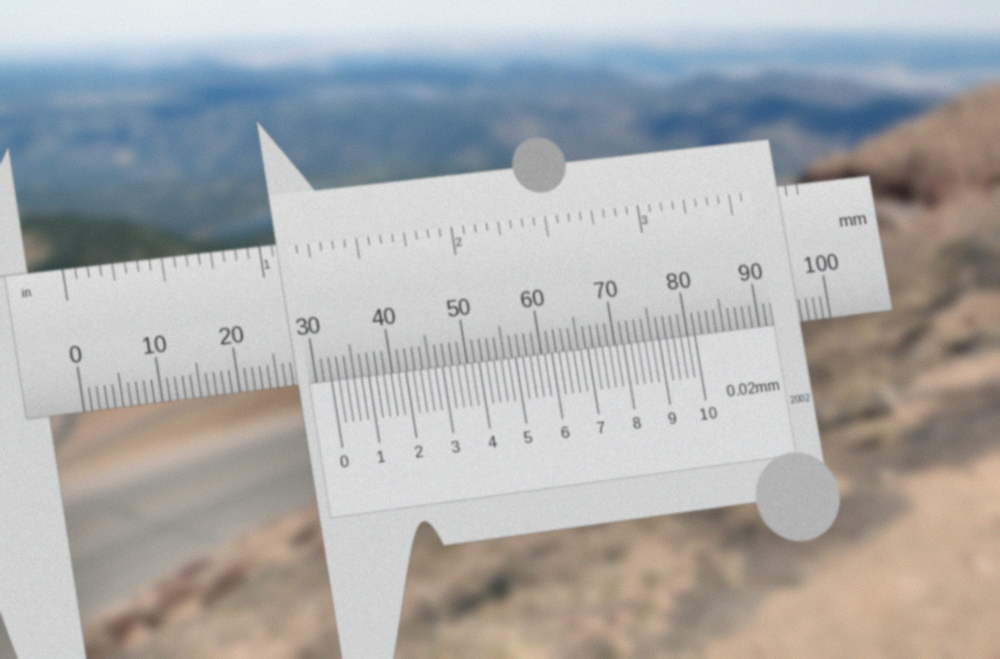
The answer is 32.0 mm
